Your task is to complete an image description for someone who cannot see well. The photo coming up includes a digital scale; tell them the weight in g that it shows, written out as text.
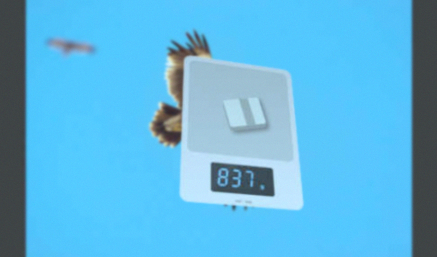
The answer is 837 g
